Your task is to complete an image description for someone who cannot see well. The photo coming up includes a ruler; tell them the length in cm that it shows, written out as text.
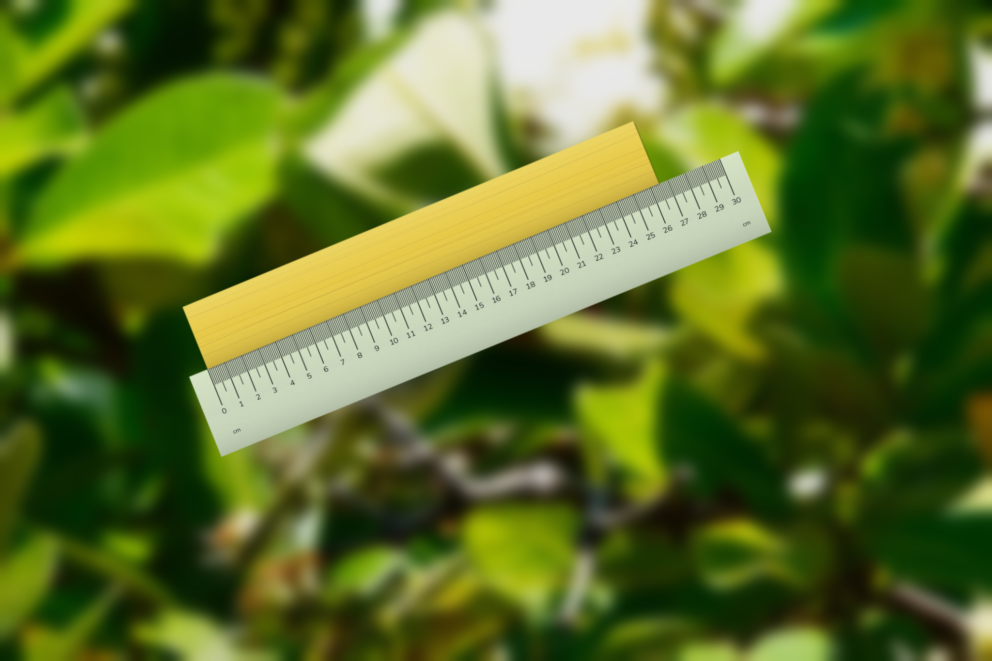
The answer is 26.5 cm
